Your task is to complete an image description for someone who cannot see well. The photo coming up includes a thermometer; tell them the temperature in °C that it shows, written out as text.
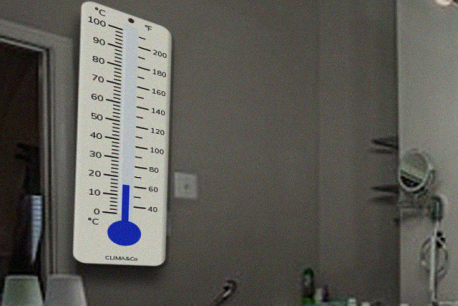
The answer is 16 °C
